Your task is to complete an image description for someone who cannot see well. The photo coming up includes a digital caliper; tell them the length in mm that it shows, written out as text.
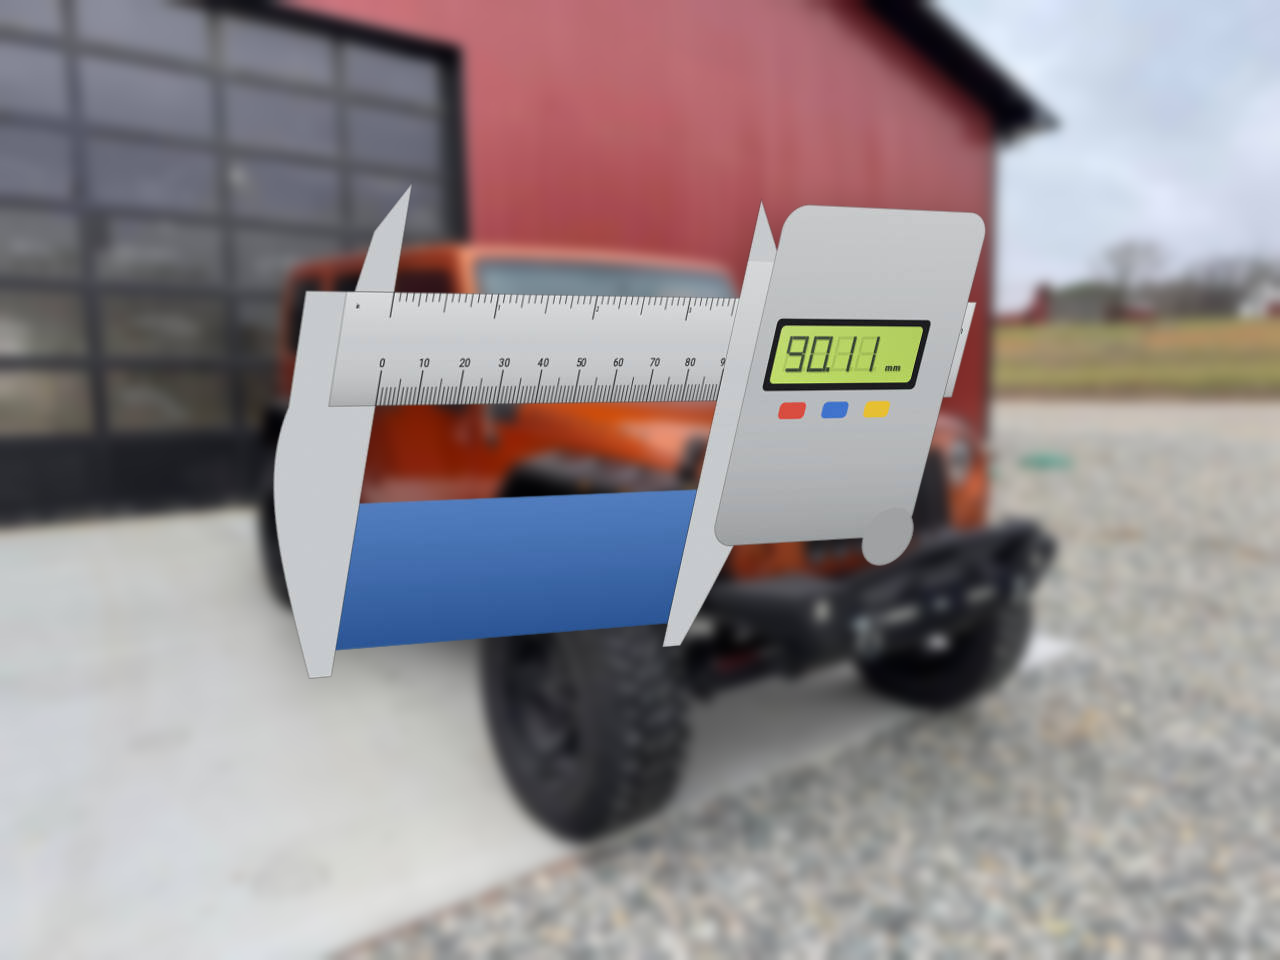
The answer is 90.11 mm
